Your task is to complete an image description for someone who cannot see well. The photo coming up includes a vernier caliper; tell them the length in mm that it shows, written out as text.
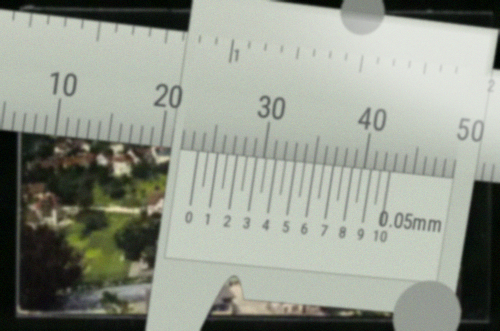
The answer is 23.6 mm
